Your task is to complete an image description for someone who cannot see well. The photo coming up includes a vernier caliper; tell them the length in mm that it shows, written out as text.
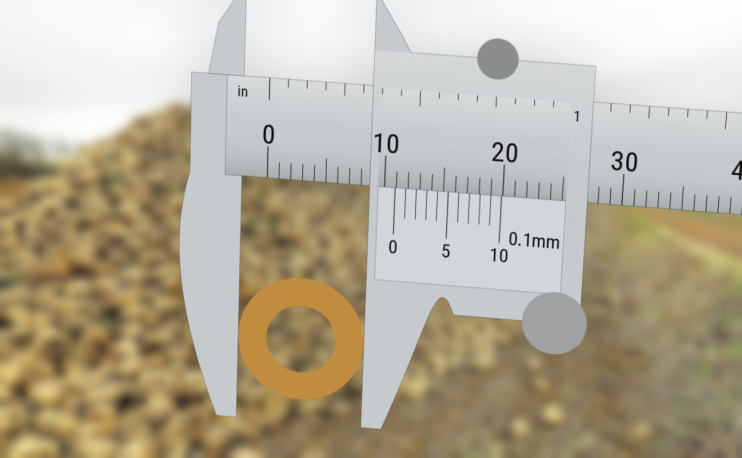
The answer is 10.9 mm
